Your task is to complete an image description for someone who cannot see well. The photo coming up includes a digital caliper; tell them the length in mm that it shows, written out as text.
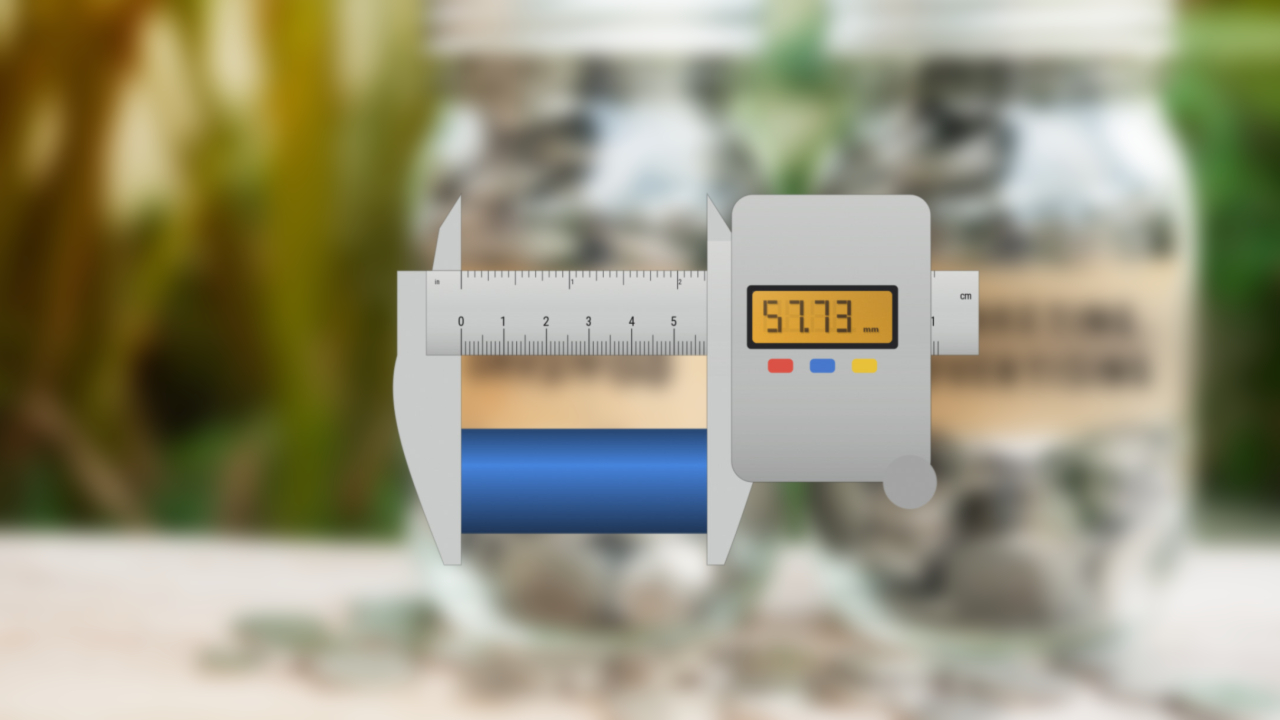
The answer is 57.73 mm
